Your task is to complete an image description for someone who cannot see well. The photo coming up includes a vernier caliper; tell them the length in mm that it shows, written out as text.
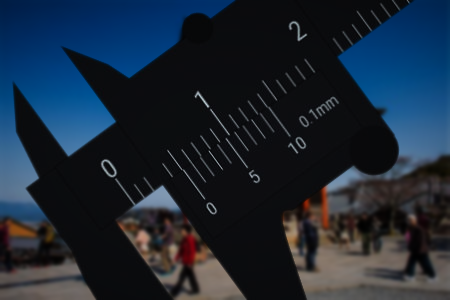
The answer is 5.1 mm
